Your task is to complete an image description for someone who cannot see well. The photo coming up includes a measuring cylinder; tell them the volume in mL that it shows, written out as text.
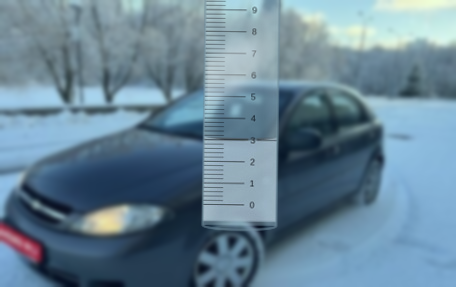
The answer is 3 mL
